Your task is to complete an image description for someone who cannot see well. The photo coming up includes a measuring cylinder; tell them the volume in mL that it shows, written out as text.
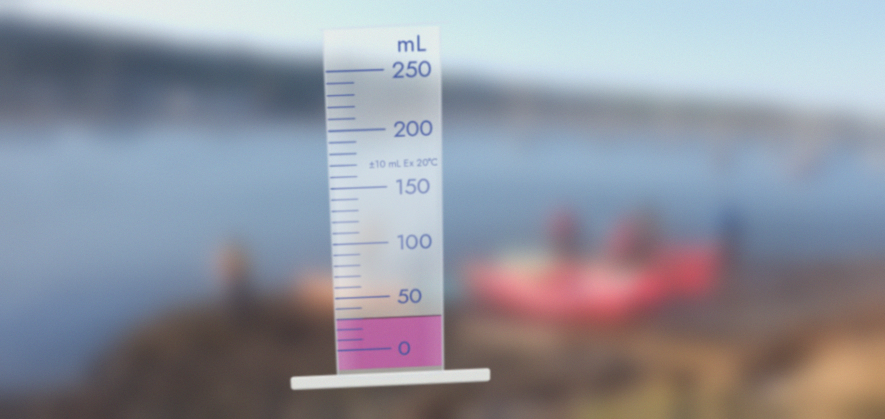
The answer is 30 mL
